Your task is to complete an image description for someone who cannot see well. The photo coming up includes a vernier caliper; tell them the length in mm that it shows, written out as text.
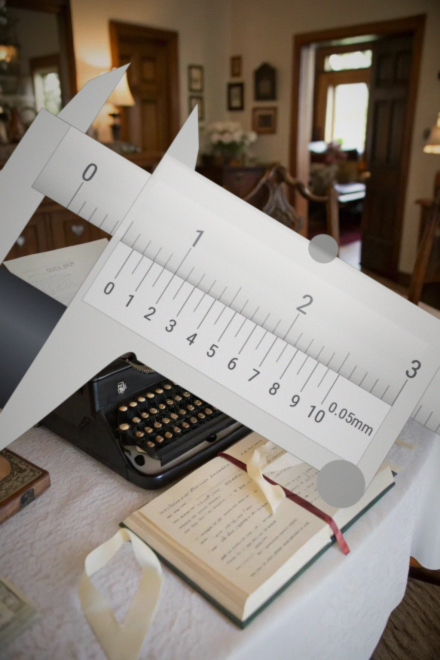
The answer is 6.2 mm
